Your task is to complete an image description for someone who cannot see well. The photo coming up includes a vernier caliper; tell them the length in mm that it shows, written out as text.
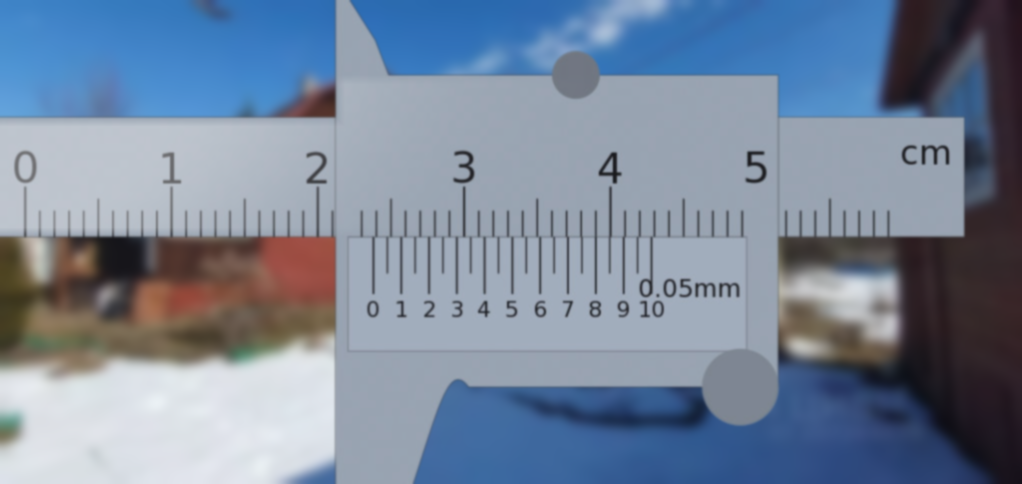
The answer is 23.8 mm
